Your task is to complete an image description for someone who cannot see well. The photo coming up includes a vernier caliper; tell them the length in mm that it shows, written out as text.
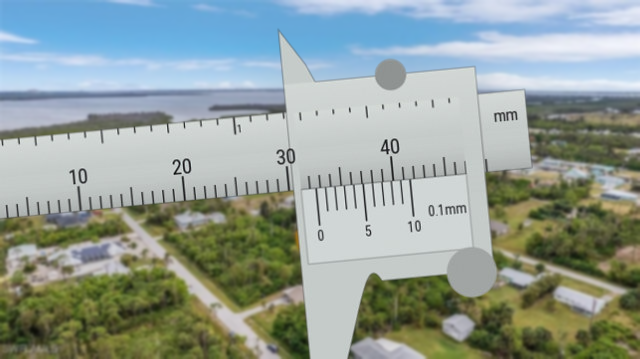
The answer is 32.6 mm
